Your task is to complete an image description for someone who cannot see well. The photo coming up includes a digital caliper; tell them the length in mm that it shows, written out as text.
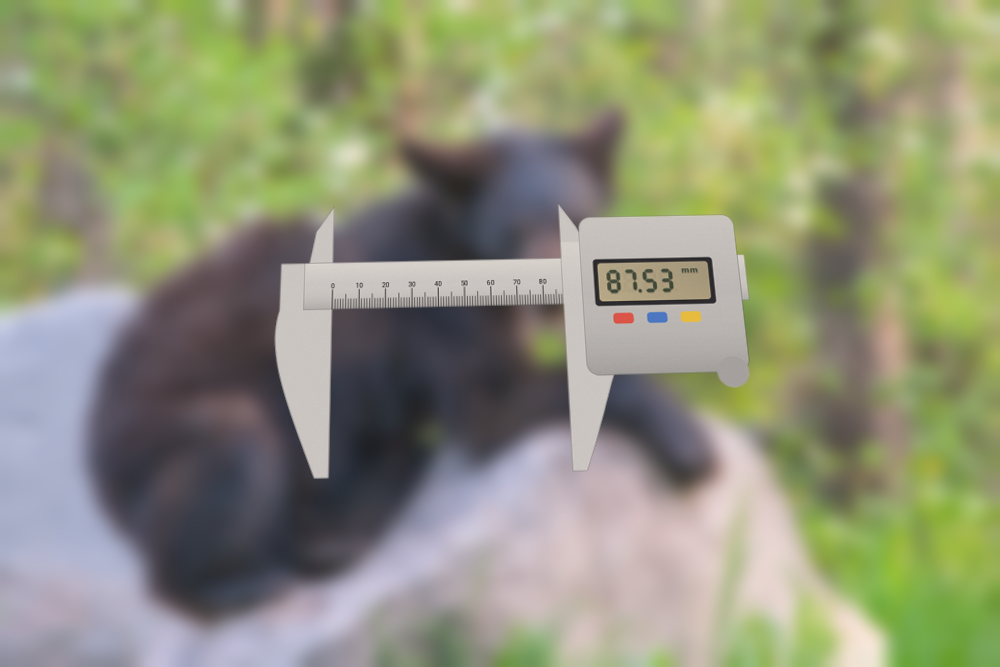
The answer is 87.53 mm
